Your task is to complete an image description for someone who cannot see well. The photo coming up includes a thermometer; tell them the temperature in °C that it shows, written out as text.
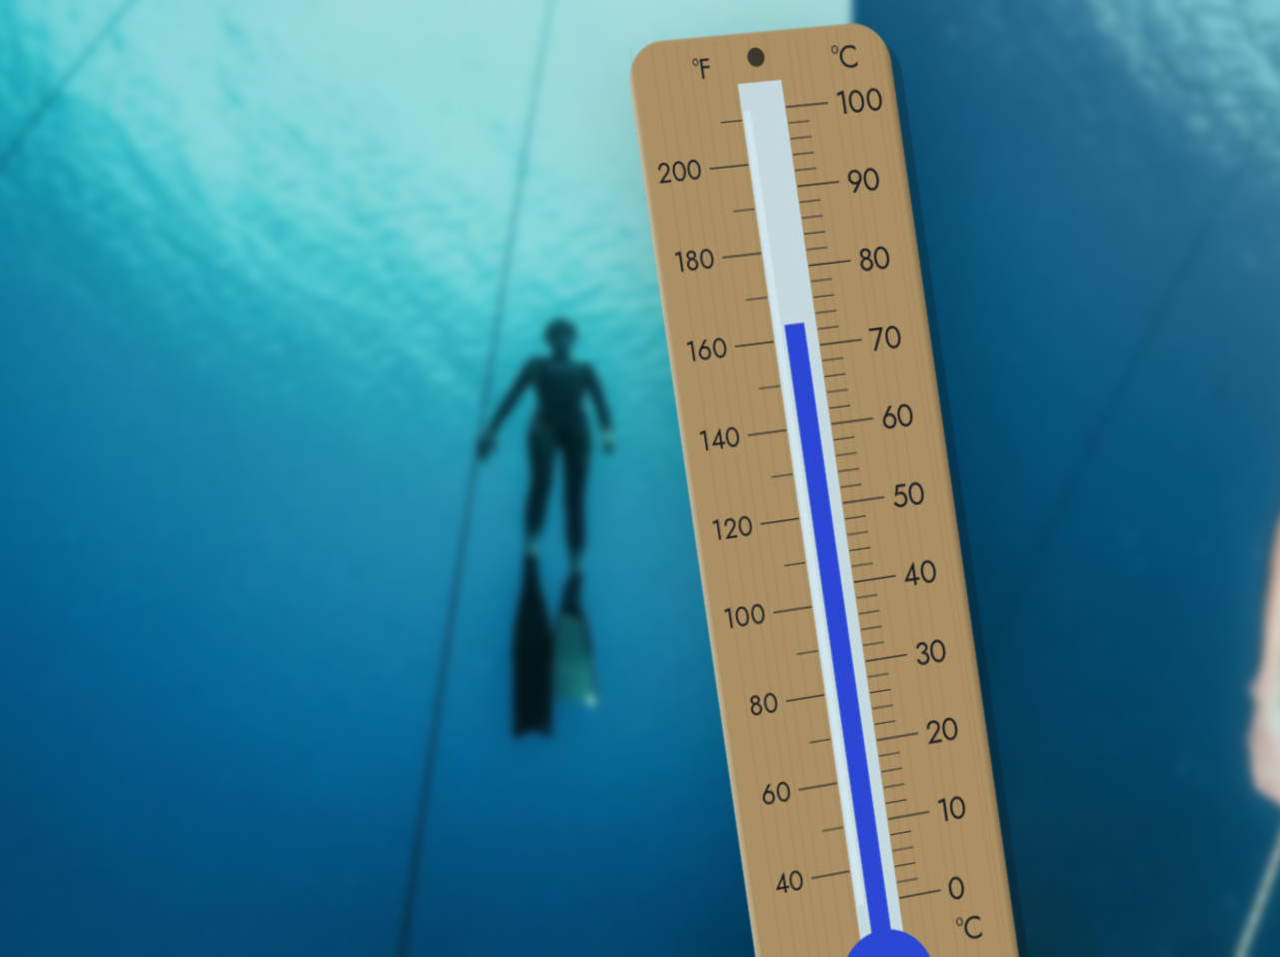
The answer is 73 °C
